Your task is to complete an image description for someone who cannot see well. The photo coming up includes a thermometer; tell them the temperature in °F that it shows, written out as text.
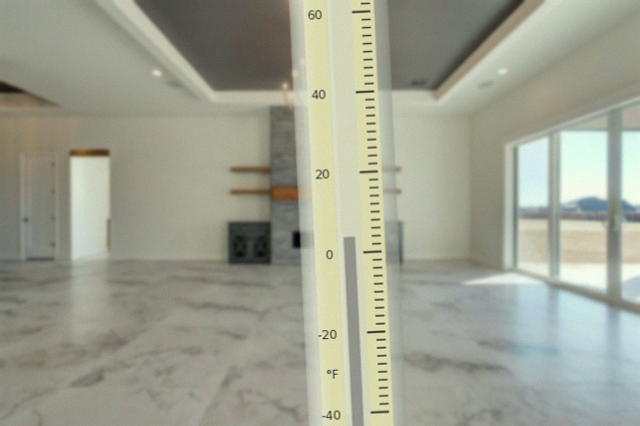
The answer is 4 °F
